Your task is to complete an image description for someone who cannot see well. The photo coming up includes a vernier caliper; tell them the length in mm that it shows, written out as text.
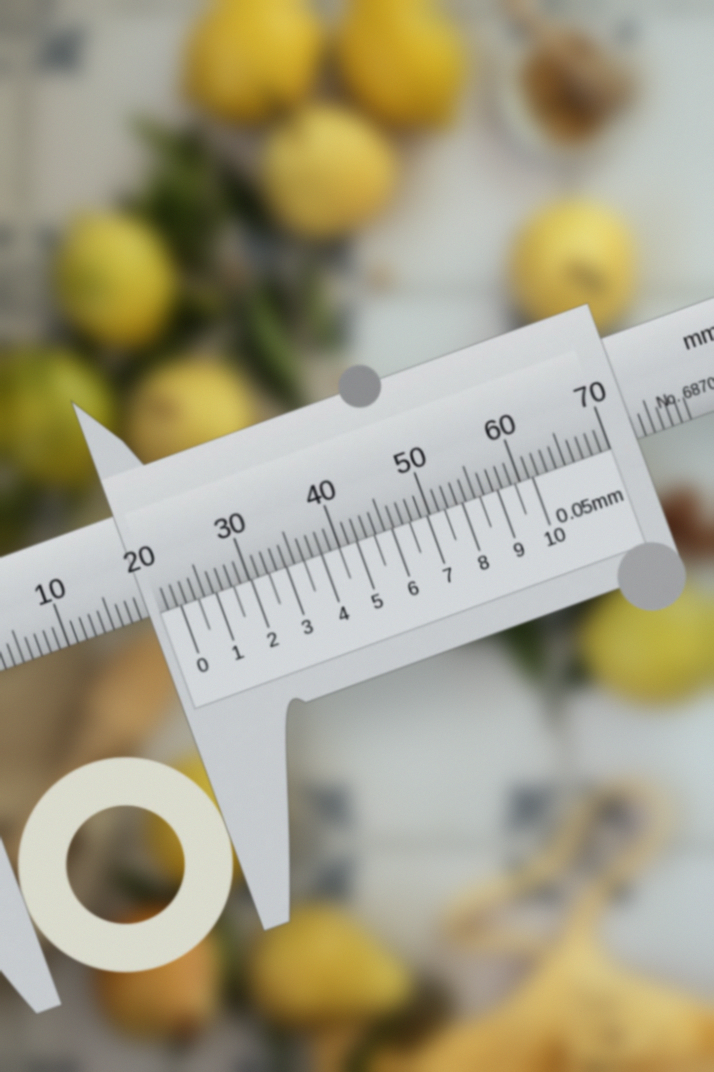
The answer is 22.4 mm
